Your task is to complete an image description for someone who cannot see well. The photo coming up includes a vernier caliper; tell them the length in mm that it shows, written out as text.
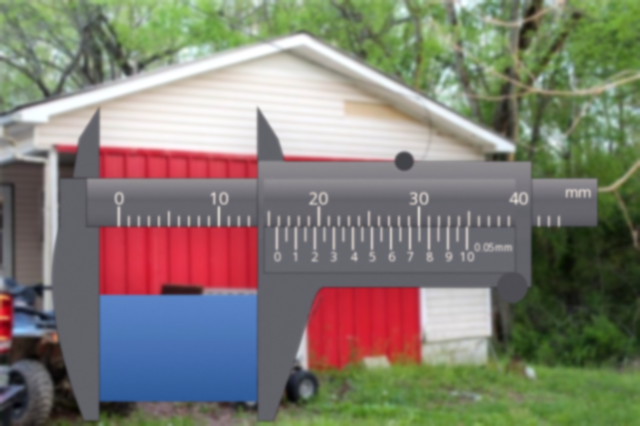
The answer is 15.8 mm
